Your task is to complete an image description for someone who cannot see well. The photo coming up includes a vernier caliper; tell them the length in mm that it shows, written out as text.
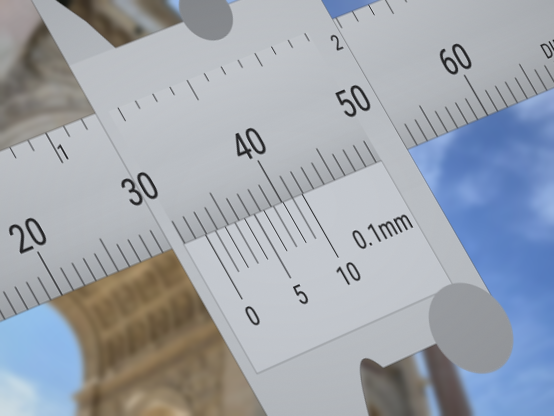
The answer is 32.9 mm
